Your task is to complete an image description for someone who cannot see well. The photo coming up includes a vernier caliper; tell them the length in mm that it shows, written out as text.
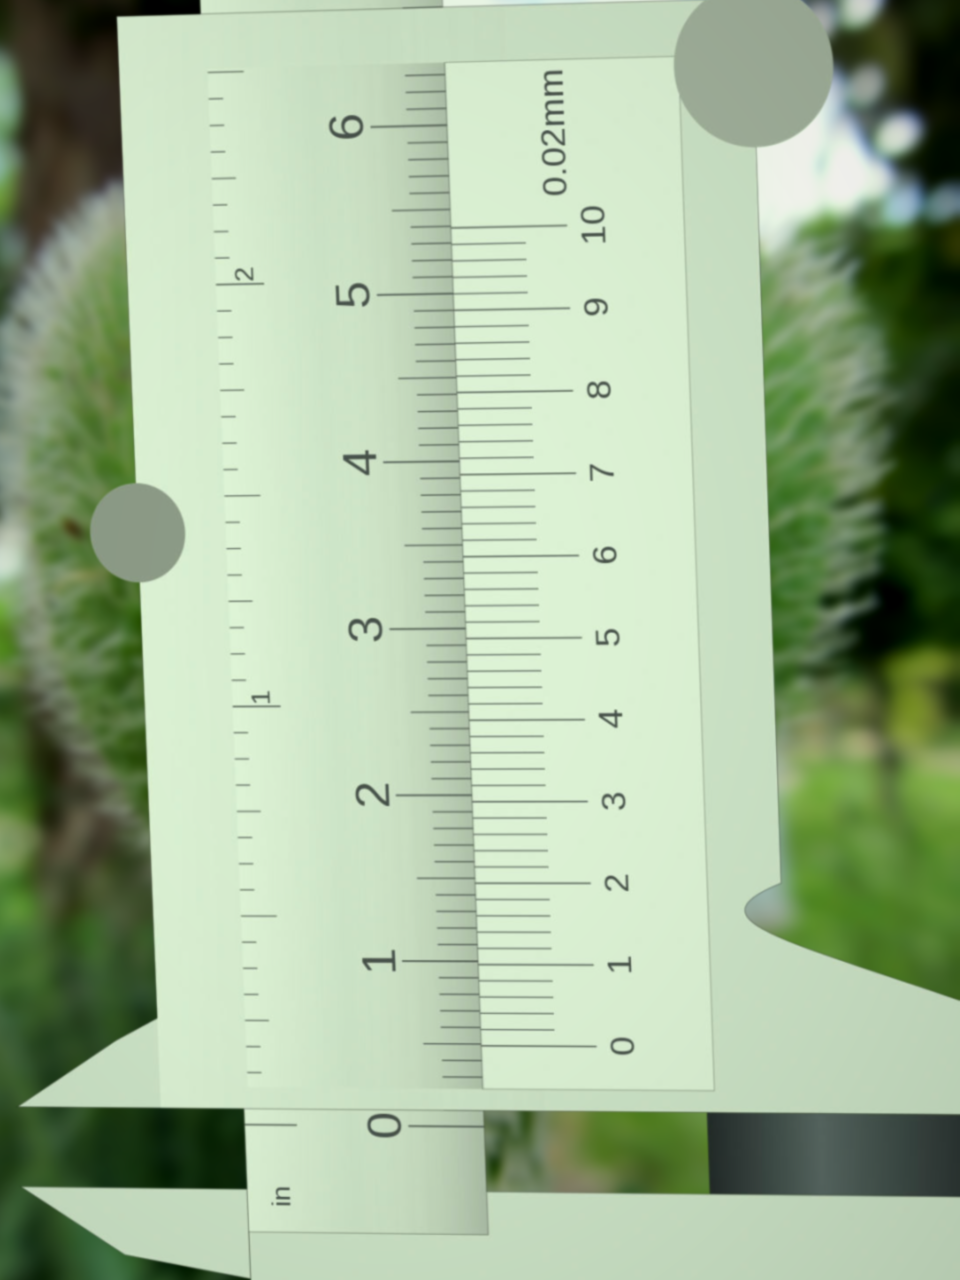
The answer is 4.9 mm
